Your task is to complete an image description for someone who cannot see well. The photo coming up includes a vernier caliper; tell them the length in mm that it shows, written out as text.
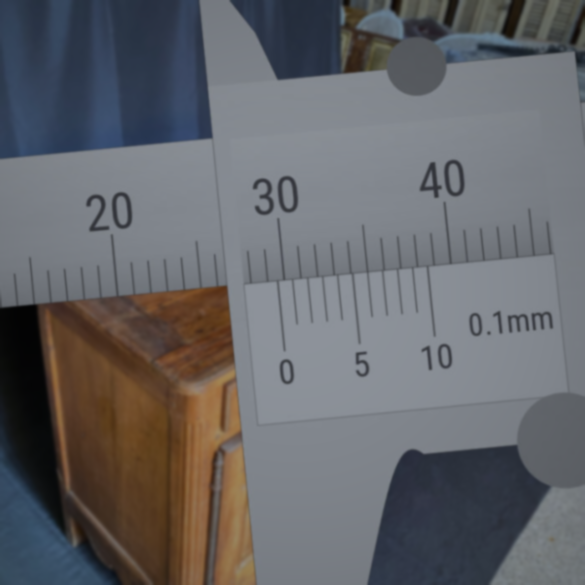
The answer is 29.6 mm
